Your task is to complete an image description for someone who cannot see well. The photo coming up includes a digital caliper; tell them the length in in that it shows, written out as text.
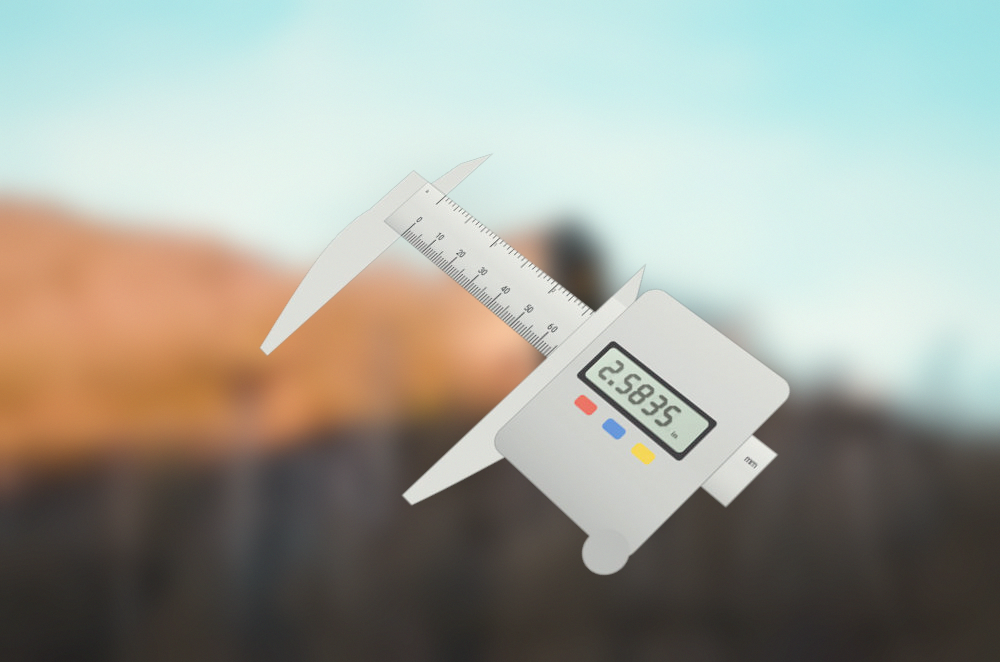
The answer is 2.5835 in
